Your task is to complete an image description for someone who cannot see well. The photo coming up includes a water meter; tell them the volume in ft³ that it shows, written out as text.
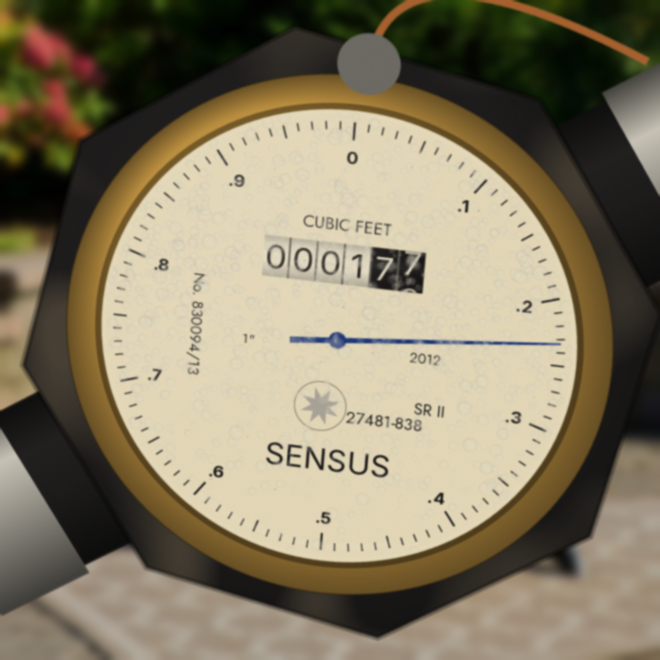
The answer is 177.23 ft³
